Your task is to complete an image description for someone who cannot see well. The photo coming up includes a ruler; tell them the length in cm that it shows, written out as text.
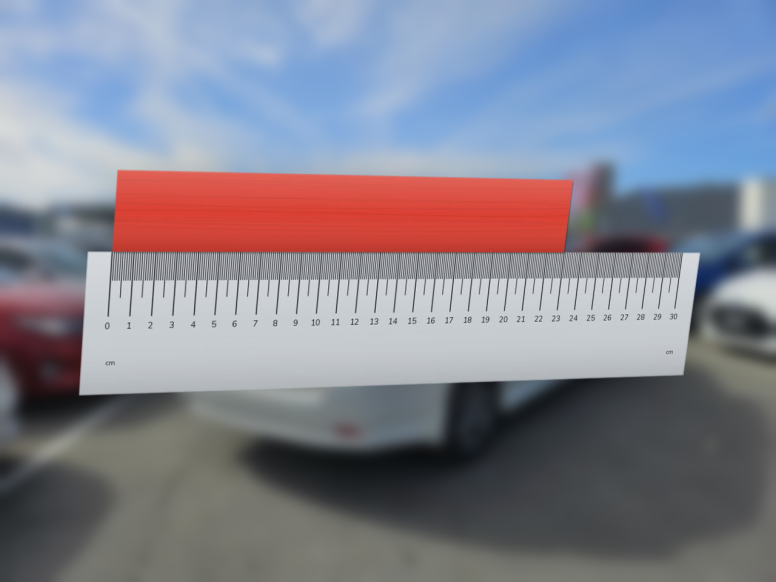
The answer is 23 cm
